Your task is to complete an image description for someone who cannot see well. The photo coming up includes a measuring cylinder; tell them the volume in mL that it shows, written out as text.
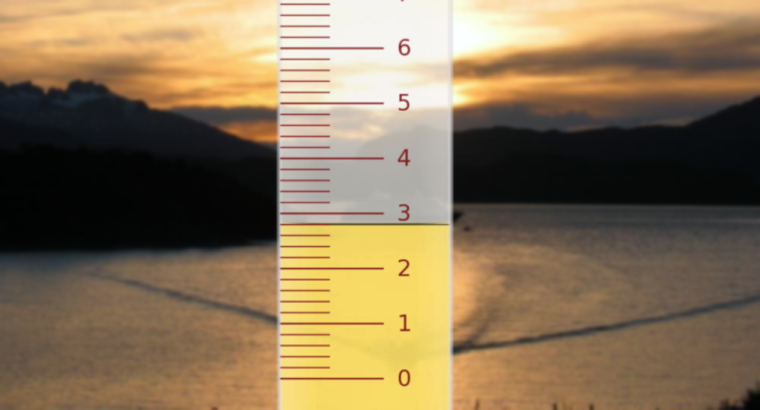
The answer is 2.8 mL
